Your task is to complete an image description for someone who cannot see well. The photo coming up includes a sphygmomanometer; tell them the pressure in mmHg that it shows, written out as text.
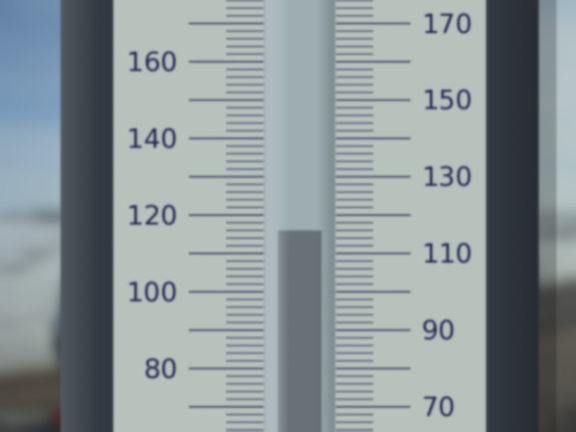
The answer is 116 mmHg
